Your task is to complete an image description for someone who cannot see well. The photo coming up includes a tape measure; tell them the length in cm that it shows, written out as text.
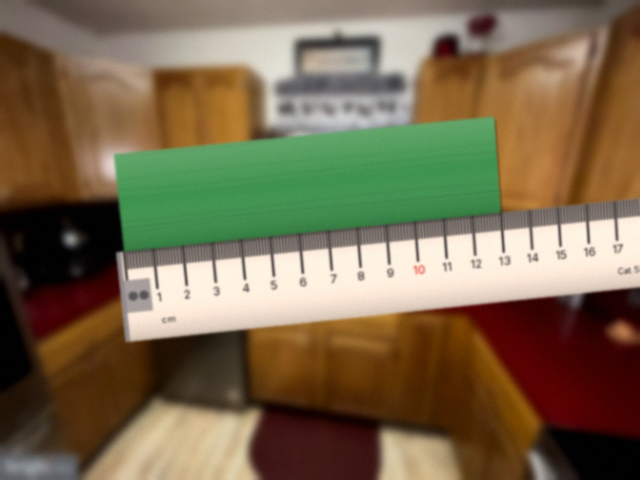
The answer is 13 cm
